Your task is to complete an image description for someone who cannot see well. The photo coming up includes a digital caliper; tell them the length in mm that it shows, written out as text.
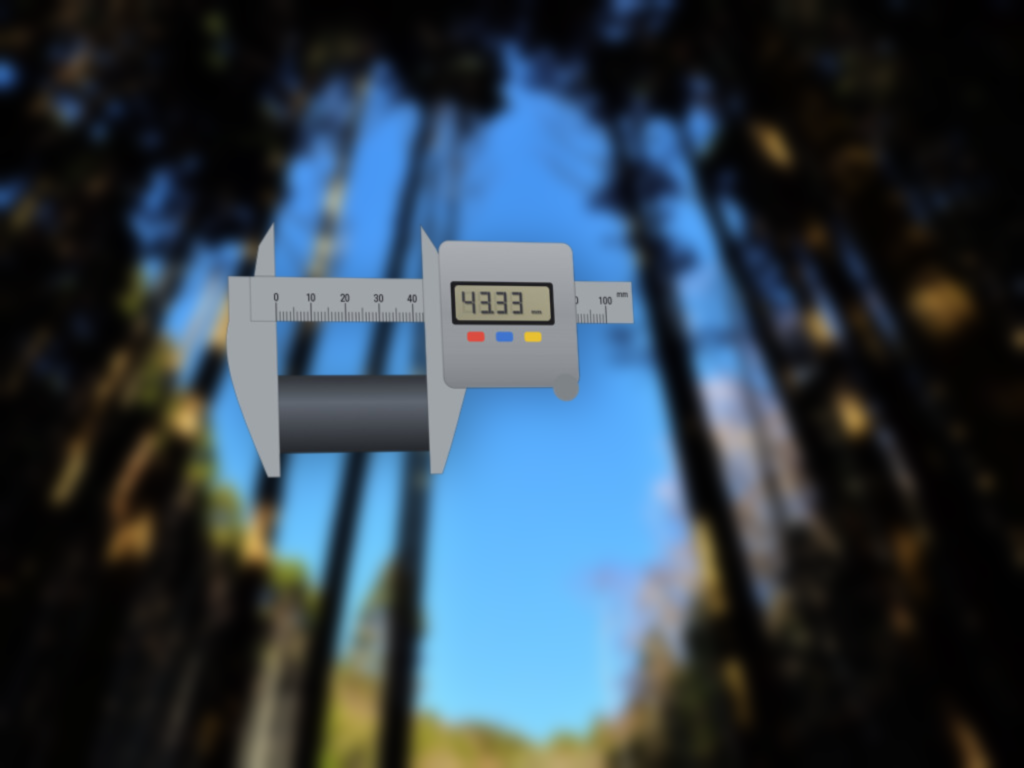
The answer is 43.33 mm
